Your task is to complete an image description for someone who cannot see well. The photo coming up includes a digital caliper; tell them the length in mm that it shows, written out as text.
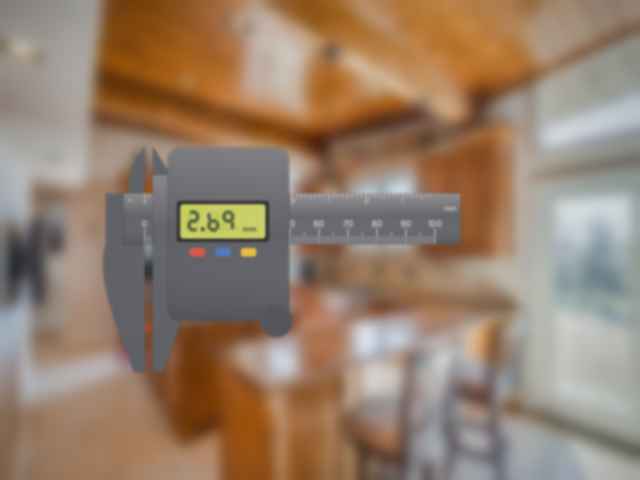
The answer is 2.69 mm
